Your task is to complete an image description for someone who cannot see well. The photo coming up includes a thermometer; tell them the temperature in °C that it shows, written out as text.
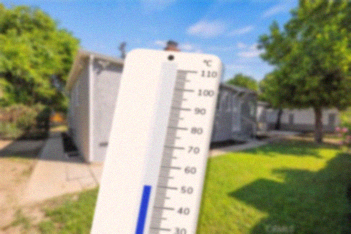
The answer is 50 °C
